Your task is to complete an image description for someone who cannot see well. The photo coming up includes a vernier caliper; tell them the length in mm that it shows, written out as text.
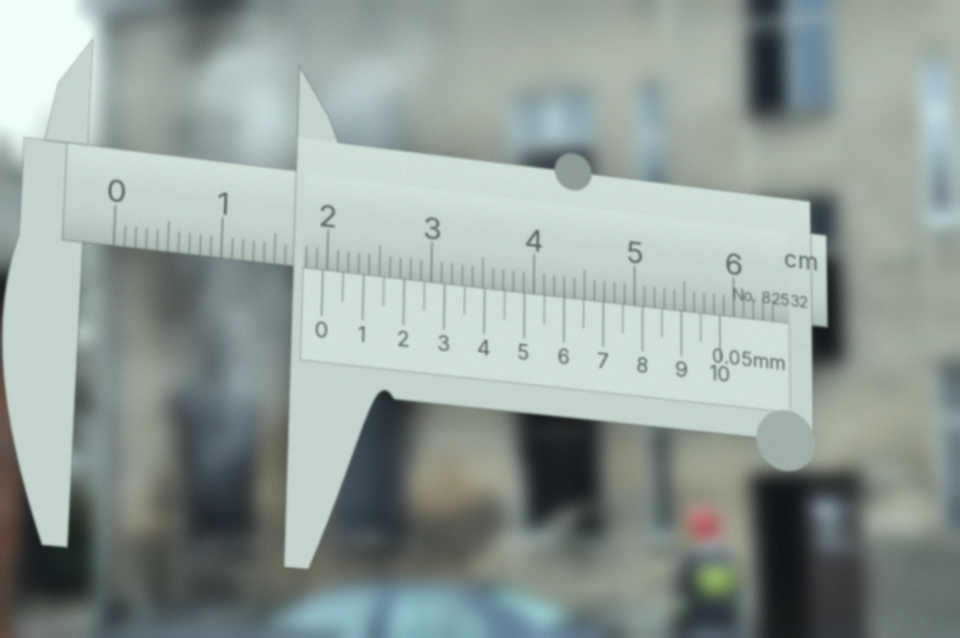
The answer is 19.6 mm
